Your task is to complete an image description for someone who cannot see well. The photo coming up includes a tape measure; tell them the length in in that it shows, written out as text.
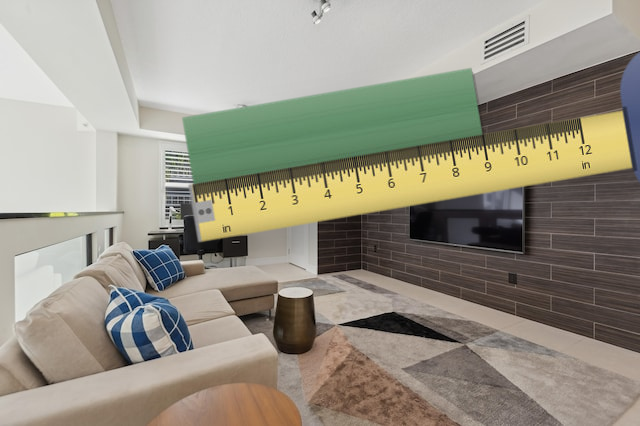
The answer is 9 in
